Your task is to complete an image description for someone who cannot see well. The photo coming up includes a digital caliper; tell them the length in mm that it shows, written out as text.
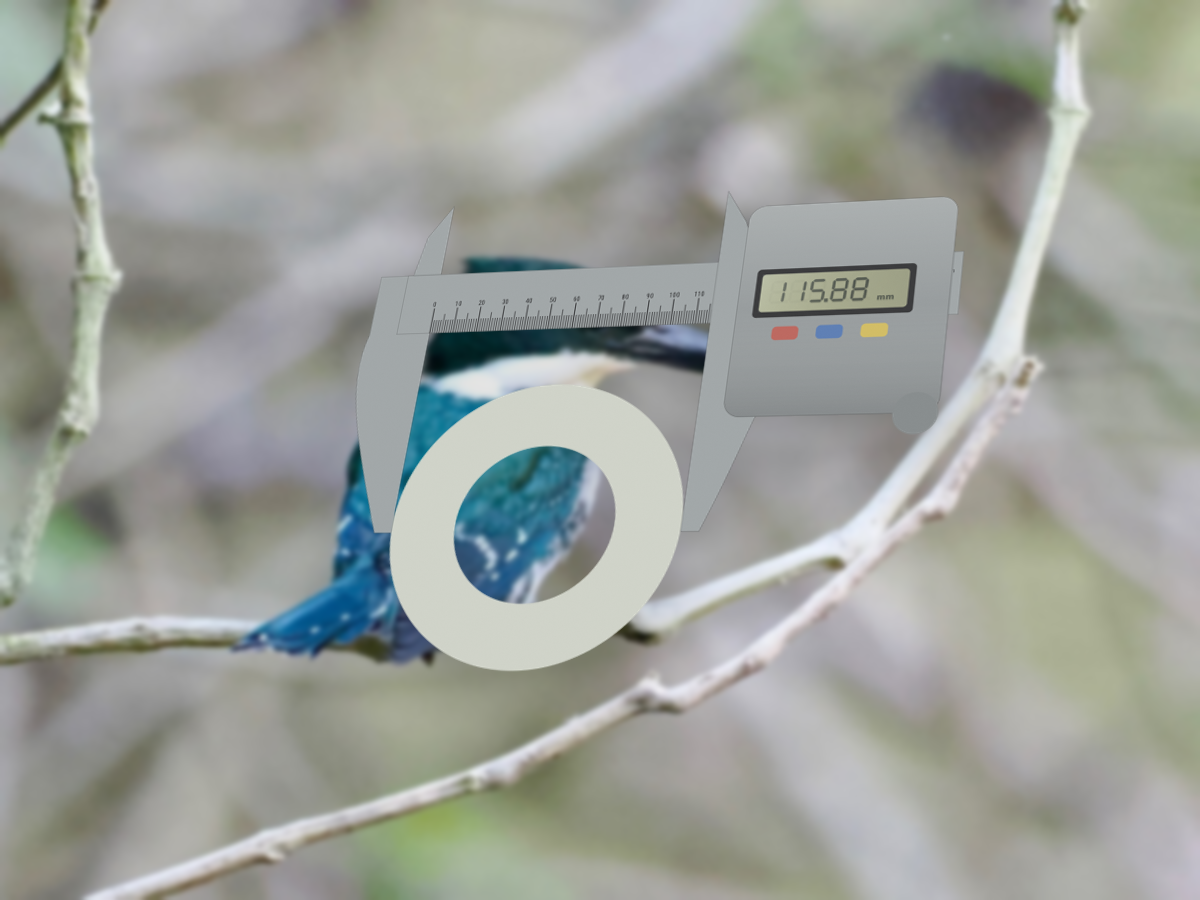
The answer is 115.88 mm
